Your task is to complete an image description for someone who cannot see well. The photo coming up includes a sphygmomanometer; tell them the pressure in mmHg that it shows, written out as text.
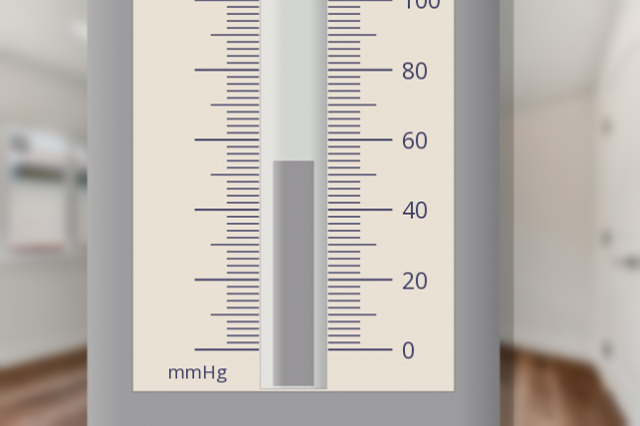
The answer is 54 mmHg
